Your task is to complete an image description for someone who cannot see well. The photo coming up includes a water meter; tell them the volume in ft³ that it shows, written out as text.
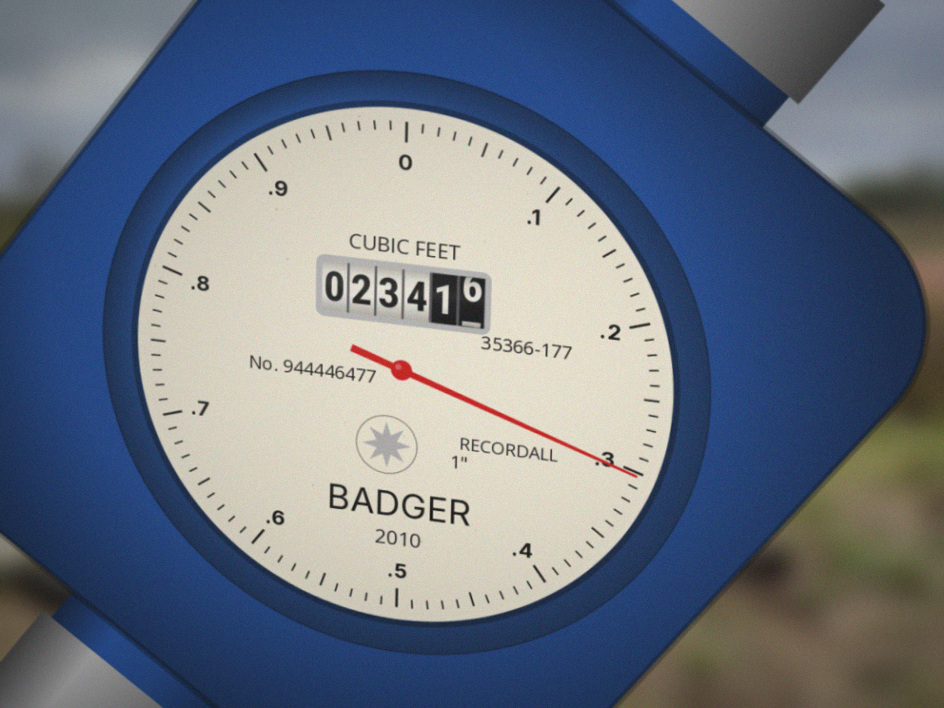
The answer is 23416.30 ft³
